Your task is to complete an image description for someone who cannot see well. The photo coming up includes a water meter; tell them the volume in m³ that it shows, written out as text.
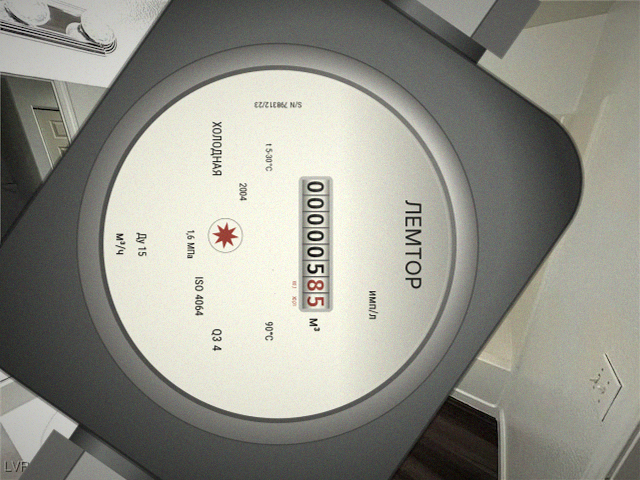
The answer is 5.85 m³
